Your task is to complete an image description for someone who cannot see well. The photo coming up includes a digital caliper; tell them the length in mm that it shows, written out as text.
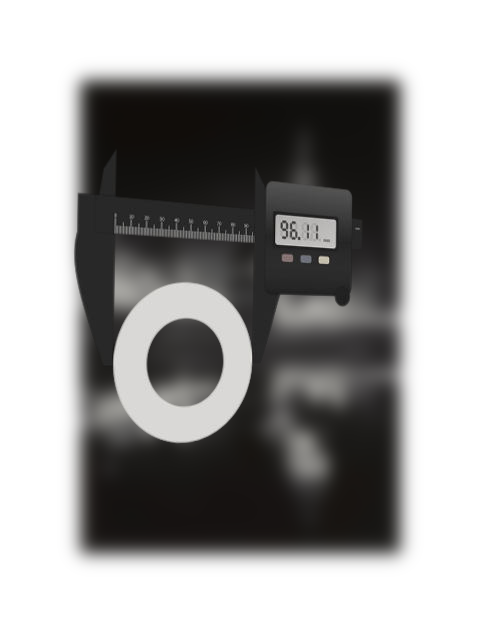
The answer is 96.11 mm
